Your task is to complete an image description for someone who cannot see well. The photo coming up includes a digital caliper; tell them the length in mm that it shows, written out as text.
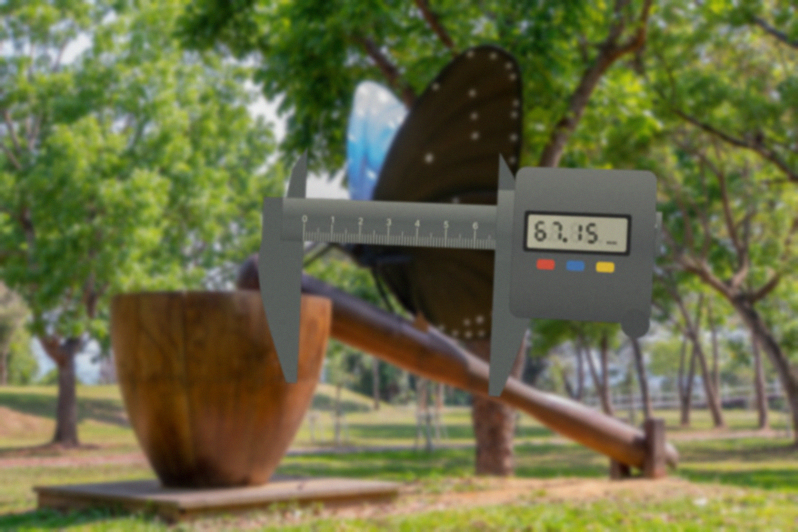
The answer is 67.15 mm
